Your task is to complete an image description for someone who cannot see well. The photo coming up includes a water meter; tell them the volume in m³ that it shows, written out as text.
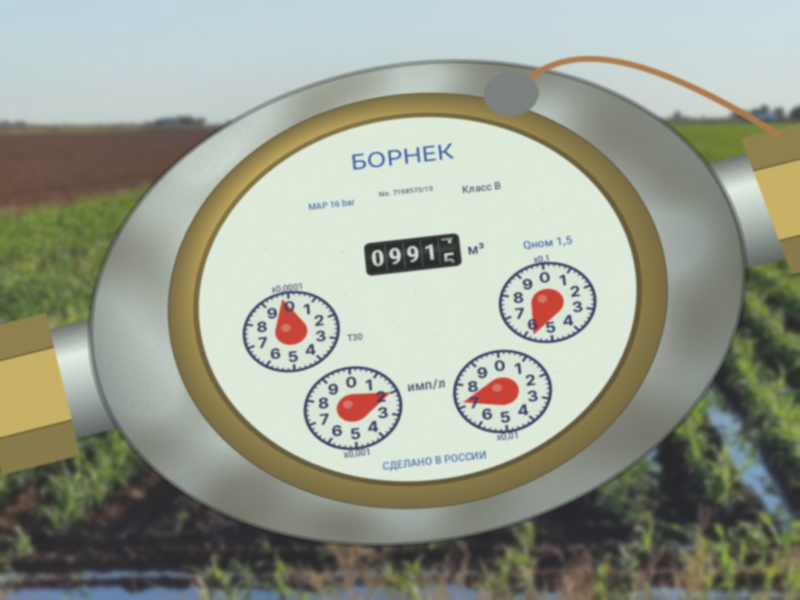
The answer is 9914.5719 m³
